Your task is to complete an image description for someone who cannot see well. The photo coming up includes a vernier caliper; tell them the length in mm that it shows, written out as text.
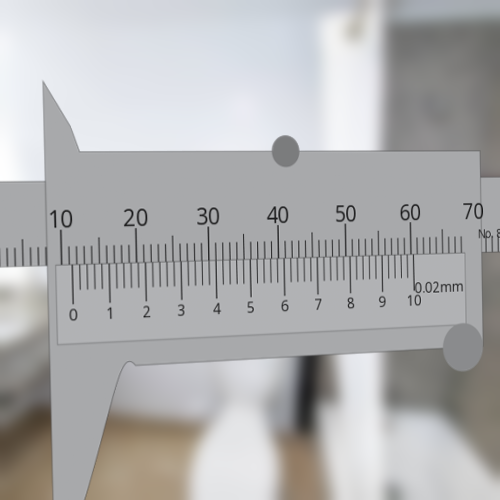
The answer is 11.4 mm
